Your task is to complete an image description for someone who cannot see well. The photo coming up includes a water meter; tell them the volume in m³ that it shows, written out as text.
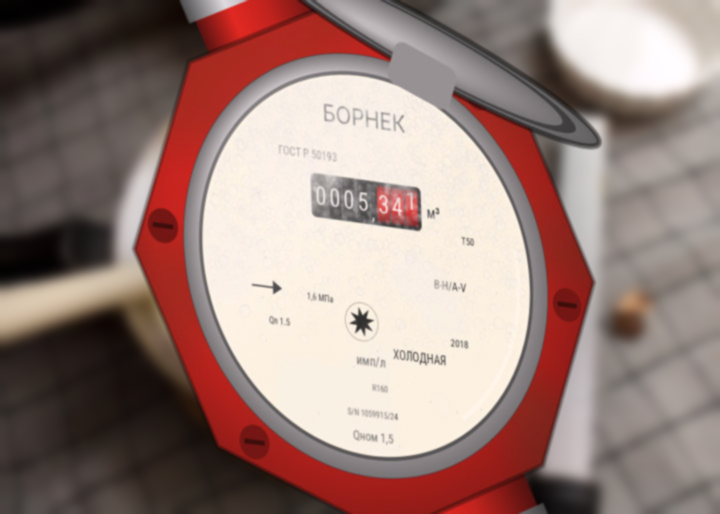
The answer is 5.341 m³
